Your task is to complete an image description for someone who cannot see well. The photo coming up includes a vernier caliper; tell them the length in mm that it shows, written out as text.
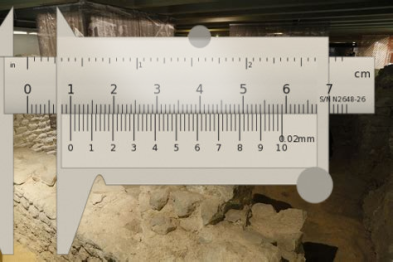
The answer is 10.0 mm
